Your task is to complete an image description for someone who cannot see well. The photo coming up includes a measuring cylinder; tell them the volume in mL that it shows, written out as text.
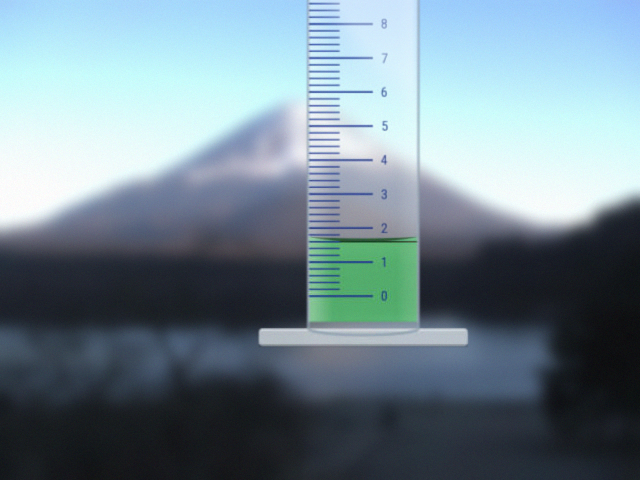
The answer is 1.6 mL
